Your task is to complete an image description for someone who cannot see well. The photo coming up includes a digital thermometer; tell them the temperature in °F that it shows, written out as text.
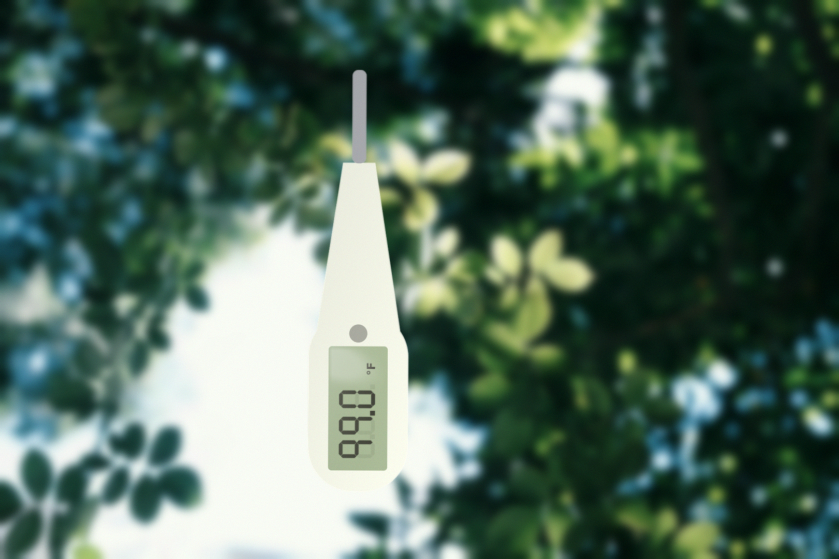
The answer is 99.0 °F
